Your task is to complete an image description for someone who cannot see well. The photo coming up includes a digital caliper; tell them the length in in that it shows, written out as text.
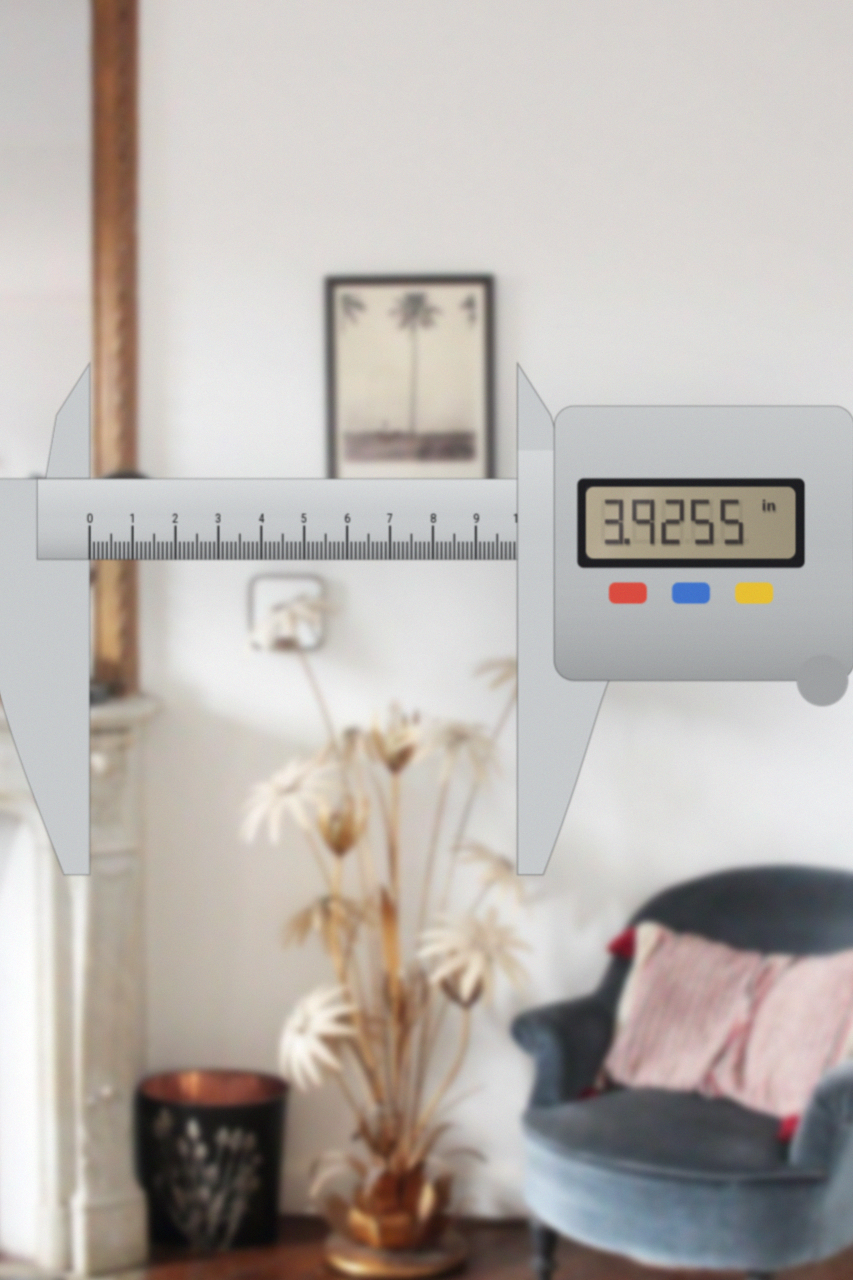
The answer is 3.9255 in
